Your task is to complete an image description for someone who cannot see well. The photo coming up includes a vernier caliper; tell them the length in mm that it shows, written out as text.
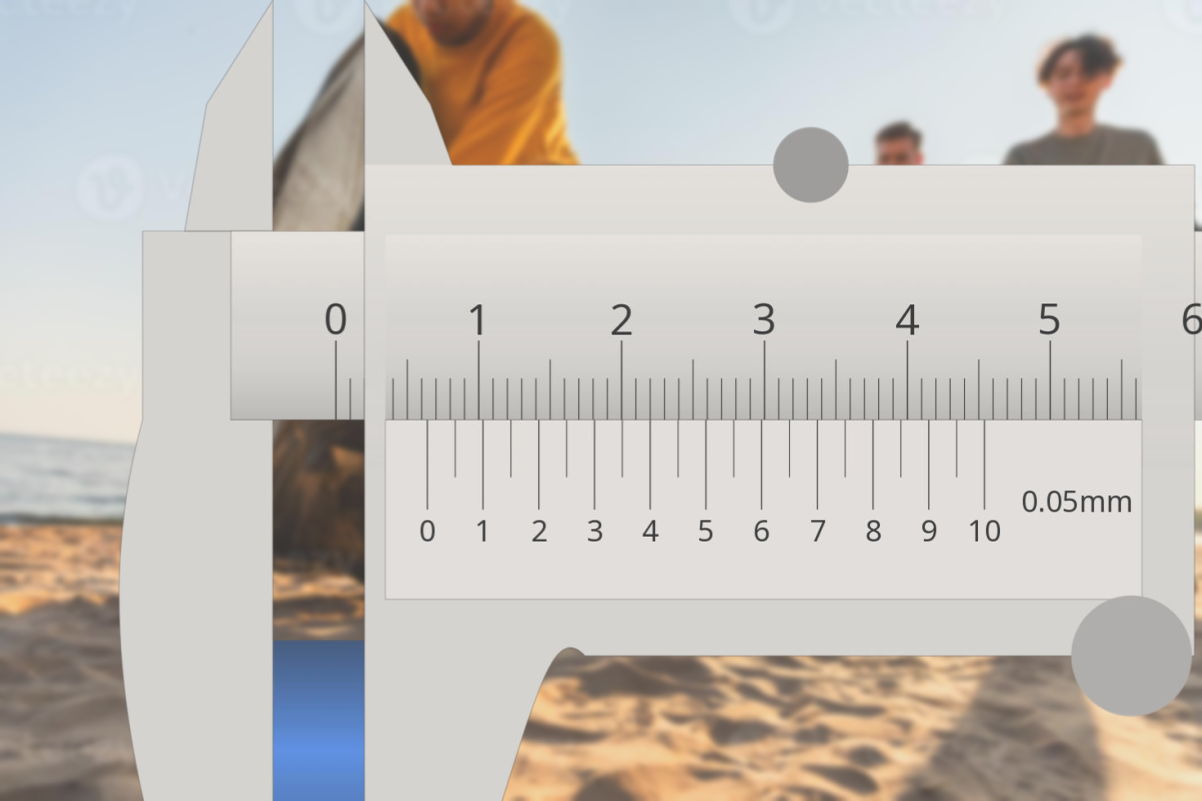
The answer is 6.4 mm
